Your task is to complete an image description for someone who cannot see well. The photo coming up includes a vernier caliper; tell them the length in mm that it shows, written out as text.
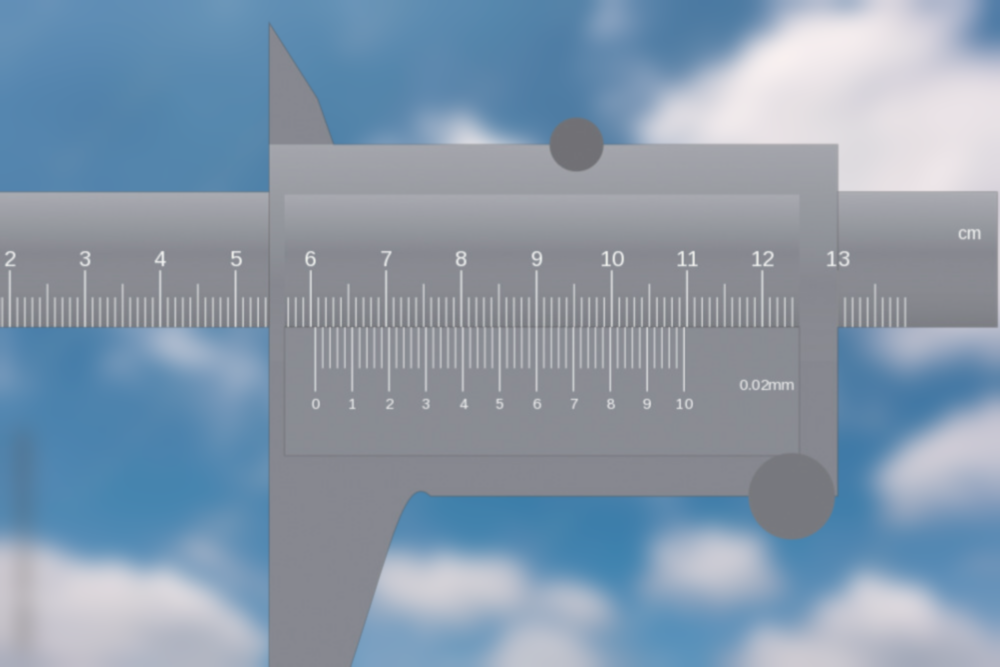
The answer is 60.6 mm
